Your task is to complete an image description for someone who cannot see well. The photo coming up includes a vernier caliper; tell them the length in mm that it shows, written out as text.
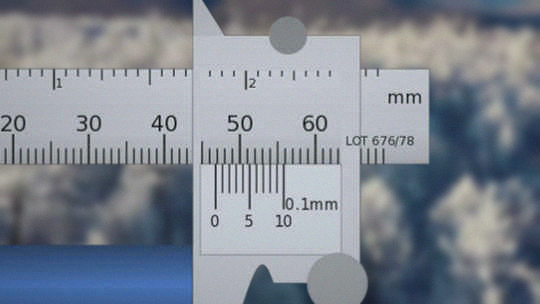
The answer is 46.8 mm
